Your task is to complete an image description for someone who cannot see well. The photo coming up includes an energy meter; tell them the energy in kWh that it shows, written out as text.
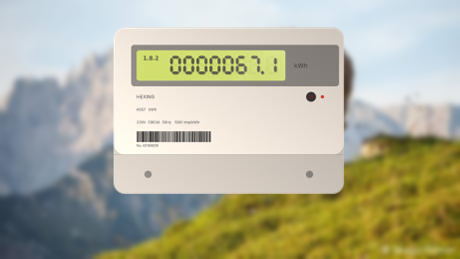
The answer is 67.1 kWh
